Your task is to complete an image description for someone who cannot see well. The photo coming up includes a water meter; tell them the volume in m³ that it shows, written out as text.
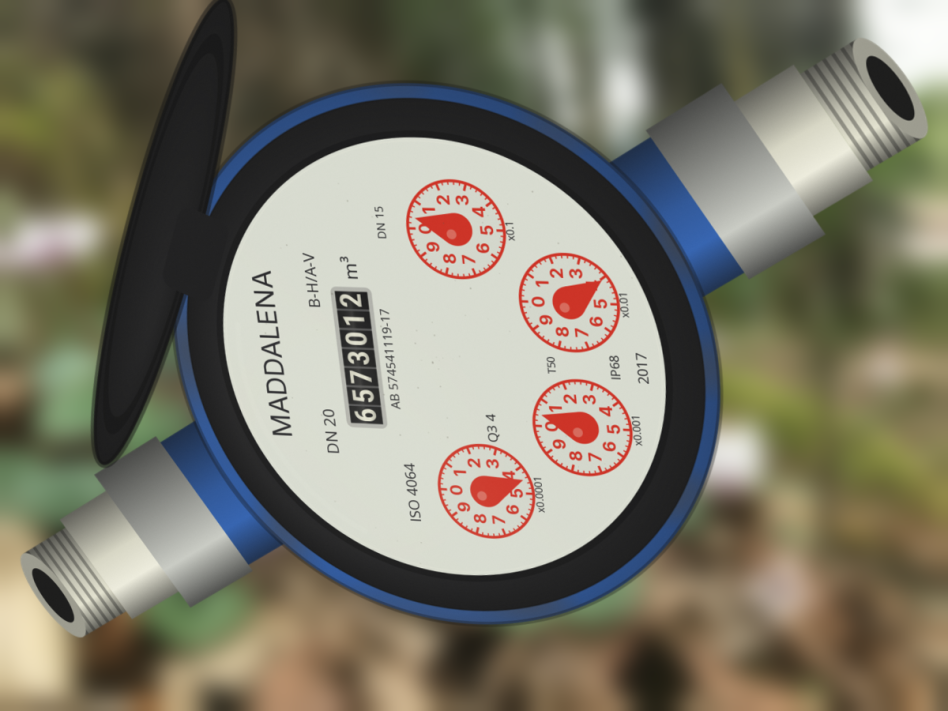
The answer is 6573012.0404 m³
